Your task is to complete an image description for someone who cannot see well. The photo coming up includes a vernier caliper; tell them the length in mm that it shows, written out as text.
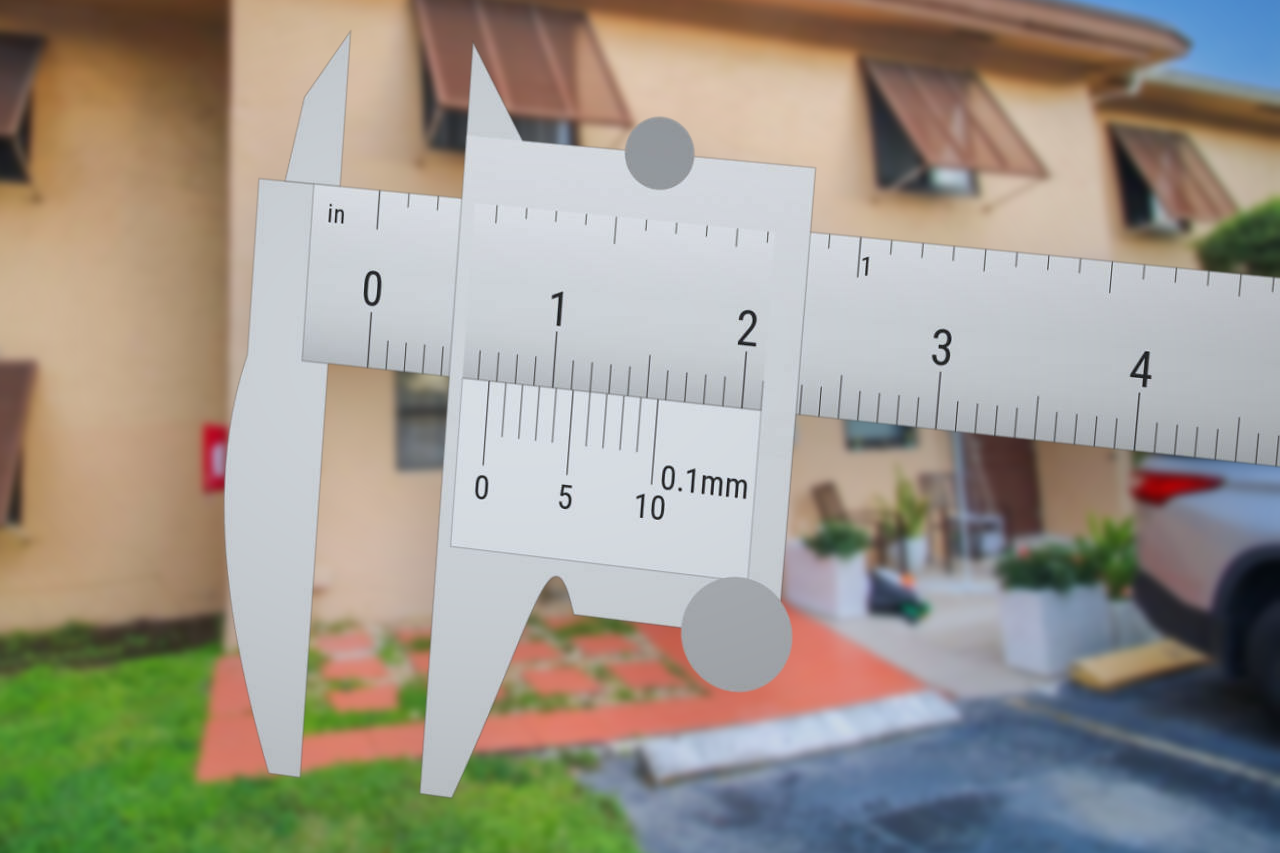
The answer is 6.6 mm
